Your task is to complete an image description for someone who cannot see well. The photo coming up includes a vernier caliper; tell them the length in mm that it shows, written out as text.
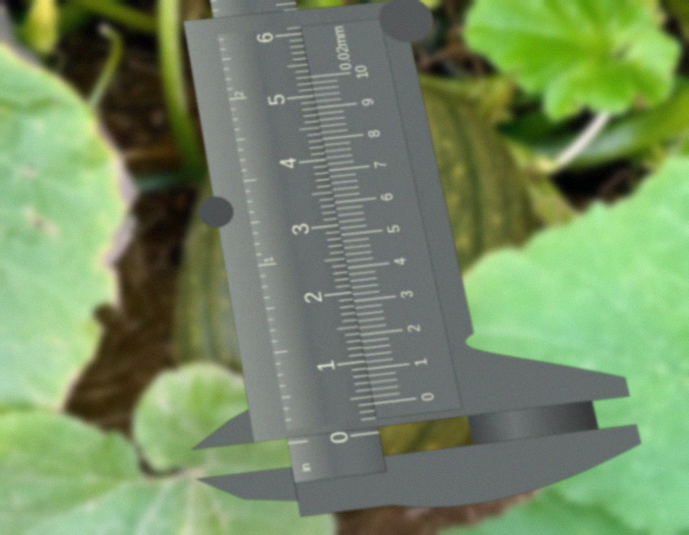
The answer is 4.0 mm
